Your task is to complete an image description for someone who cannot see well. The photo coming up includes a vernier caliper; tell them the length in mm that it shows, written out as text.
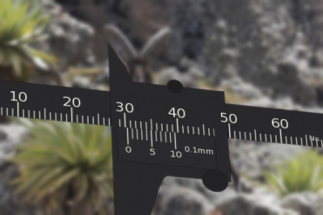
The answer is 30.4 mm
